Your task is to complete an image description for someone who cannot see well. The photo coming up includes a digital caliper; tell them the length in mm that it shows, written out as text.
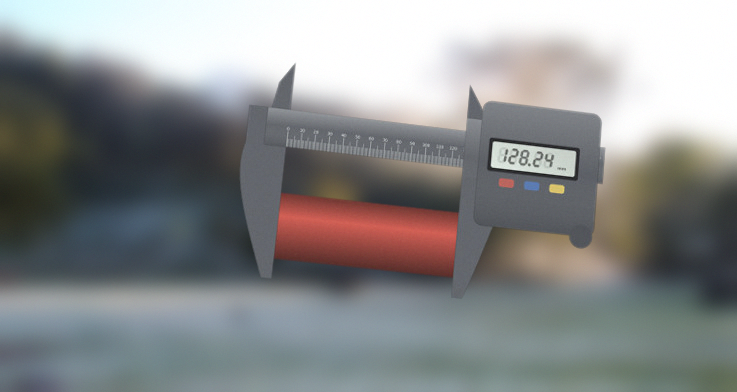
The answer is 128.24 mm
